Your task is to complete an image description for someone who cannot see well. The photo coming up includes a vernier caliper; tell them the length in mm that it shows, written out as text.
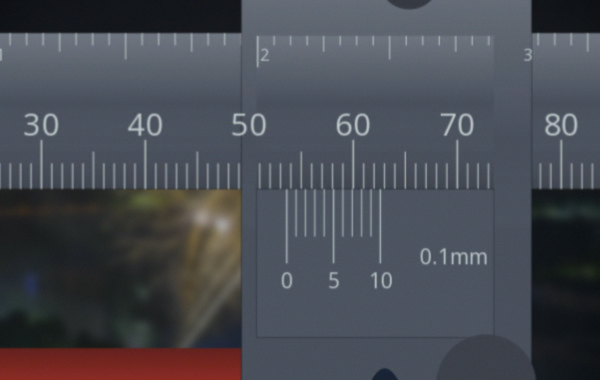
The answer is 53.6 mm
